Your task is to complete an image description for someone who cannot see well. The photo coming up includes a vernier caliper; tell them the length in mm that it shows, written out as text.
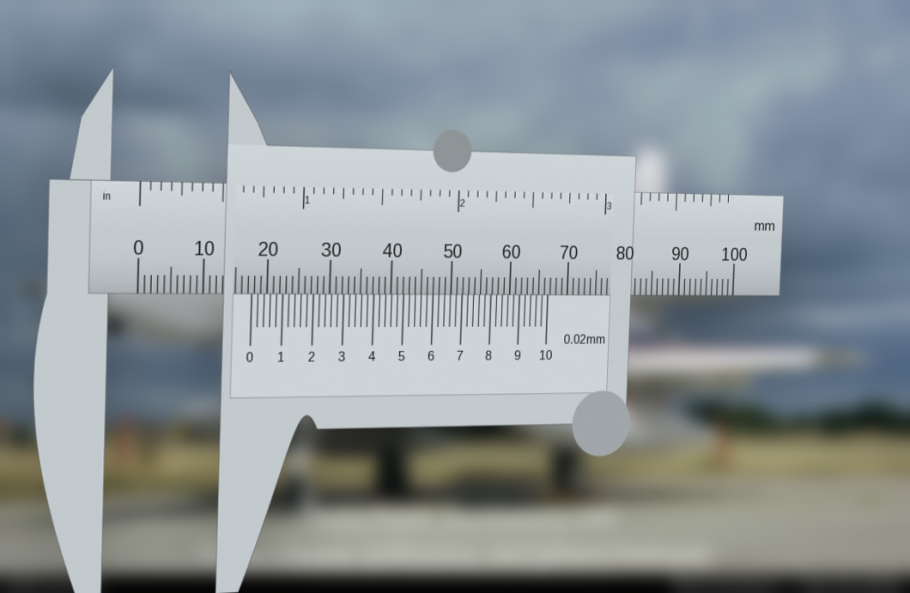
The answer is 17.6 mm
